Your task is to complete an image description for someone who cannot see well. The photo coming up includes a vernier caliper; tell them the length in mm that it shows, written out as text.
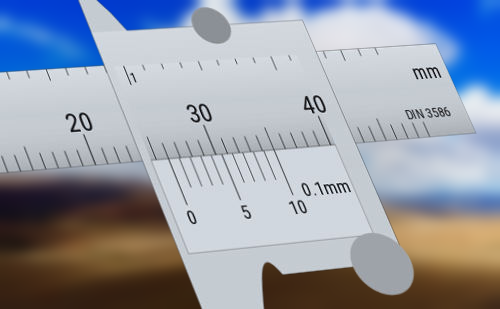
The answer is 26.0 mm
